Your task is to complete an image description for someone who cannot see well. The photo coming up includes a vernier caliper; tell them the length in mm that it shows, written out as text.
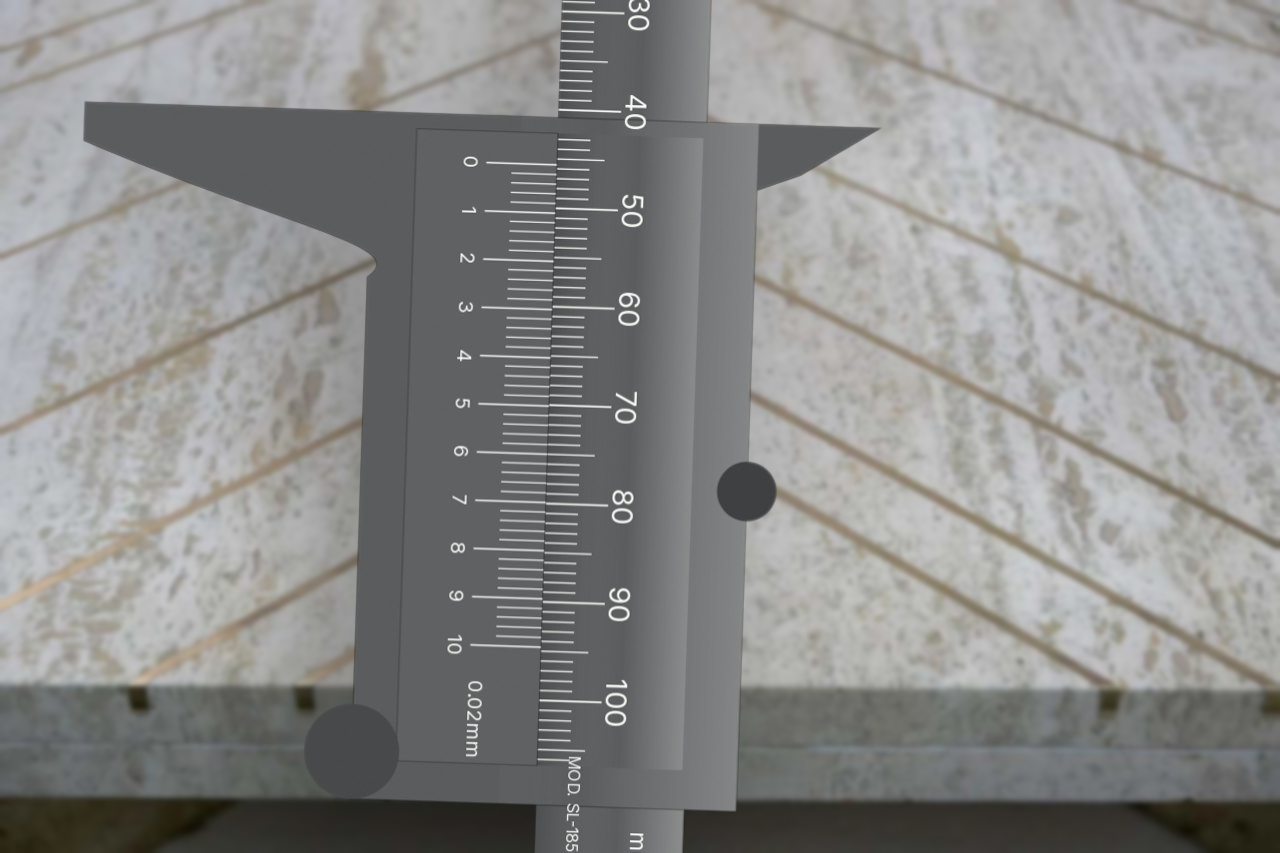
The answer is 45.6 mm
